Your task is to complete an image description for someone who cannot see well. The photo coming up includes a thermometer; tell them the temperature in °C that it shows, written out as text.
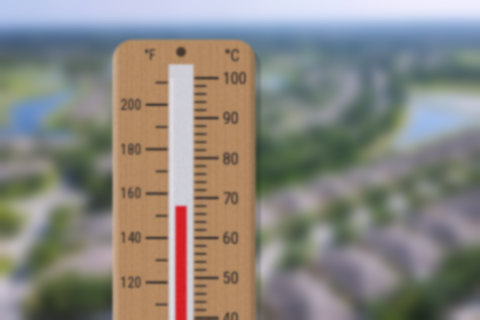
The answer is 68 °C
